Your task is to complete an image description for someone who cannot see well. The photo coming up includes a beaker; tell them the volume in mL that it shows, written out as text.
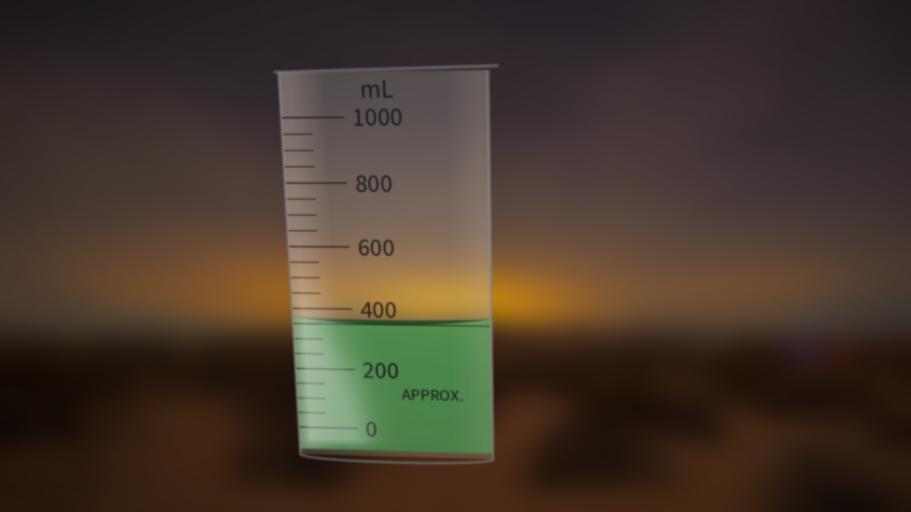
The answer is 350 mL
